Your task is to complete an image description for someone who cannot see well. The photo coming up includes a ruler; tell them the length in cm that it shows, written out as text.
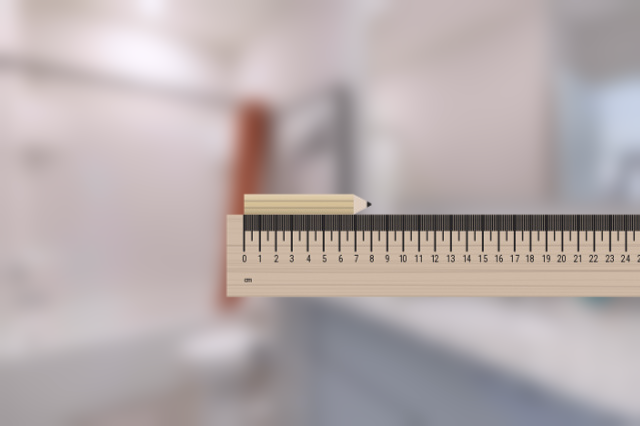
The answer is 8 cm
